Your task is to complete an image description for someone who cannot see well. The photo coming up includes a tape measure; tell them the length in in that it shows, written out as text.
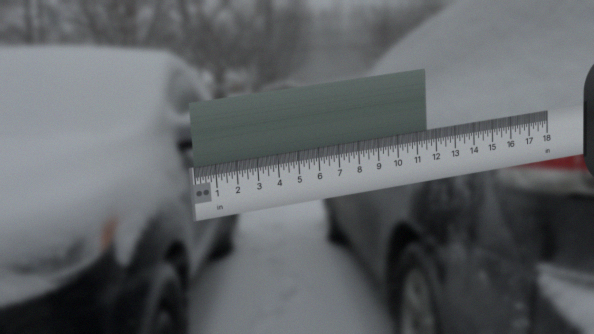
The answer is 11.5 in
